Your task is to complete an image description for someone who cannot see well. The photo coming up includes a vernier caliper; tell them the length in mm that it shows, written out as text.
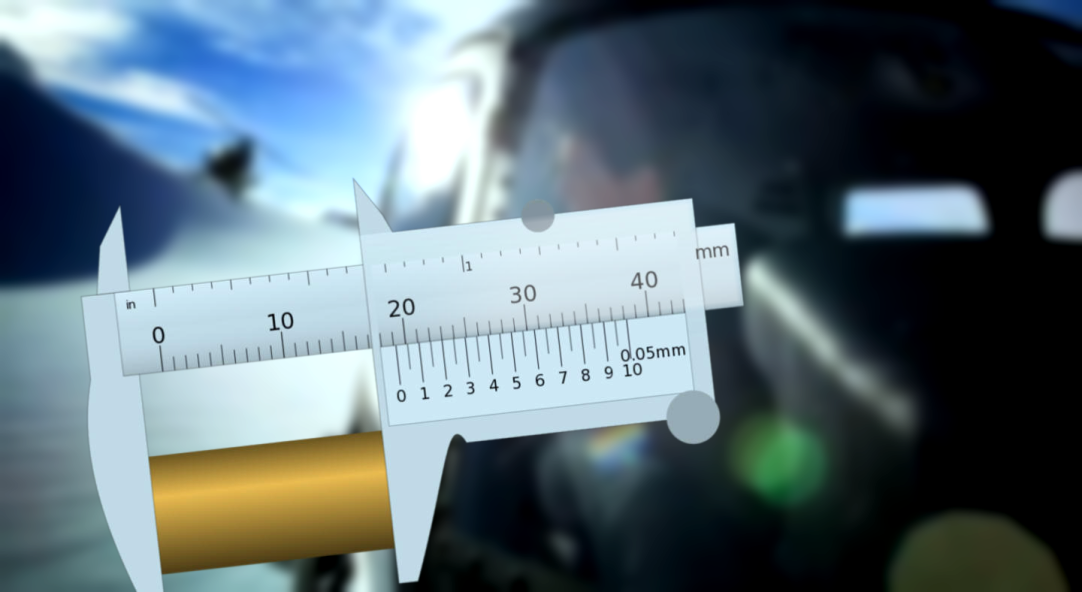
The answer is 19.2 mm
